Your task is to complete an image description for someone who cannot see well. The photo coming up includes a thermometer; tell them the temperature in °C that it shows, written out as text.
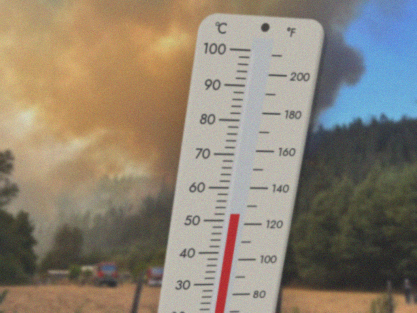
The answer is 52 °C
